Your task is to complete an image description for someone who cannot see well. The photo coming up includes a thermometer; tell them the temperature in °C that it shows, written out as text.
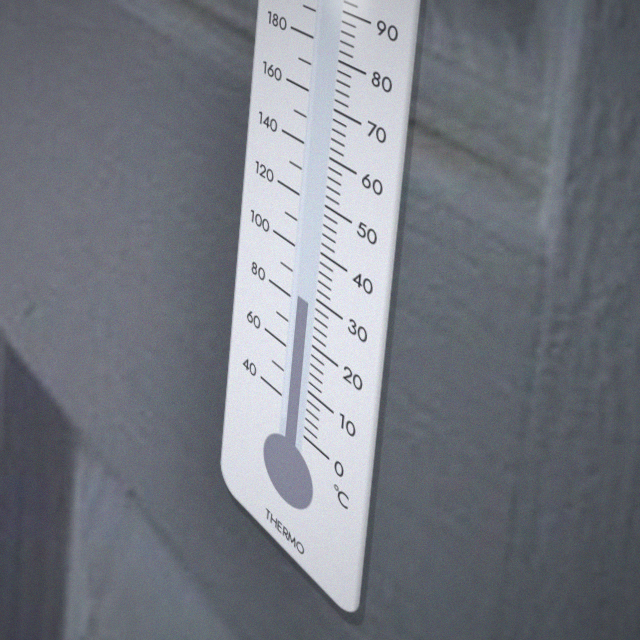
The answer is 28 °C
